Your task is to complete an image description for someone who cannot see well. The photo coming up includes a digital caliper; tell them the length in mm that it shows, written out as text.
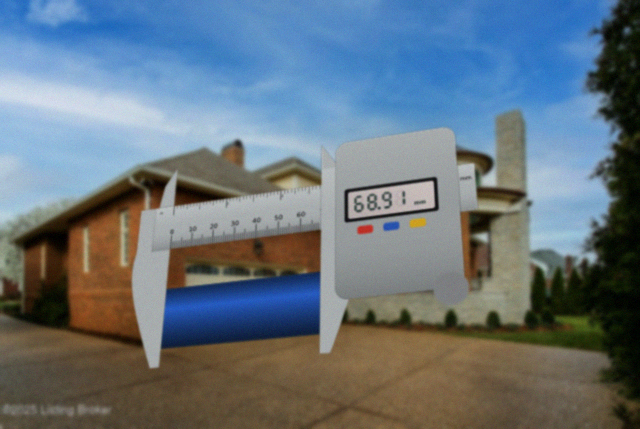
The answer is 68.91 mm
